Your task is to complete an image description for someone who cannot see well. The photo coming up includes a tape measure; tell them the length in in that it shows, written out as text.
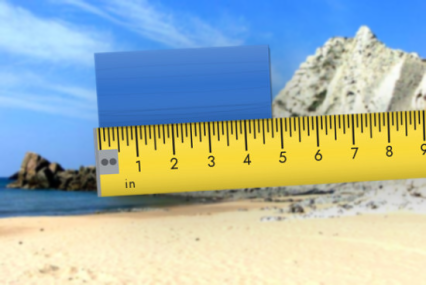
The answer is 4.75 in
